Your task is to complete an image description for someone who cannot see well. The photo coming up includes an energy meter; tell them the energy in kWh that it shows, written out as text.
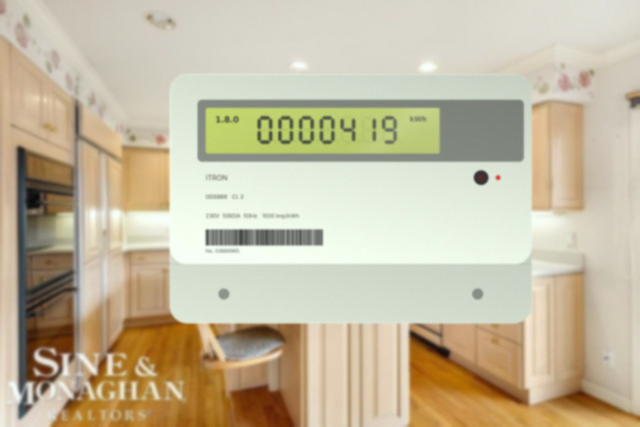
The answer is 419 kWh
